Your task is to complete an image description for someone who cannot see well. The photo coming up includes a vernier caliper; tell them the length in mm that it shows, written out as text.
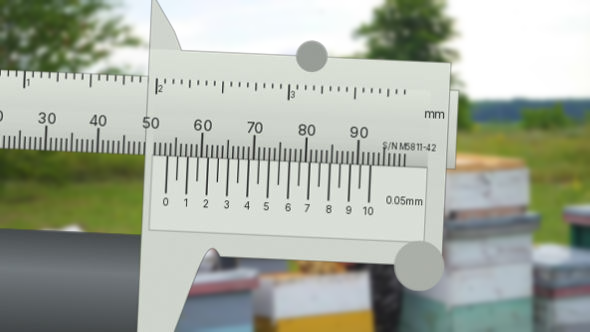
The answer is 53.5 mm
